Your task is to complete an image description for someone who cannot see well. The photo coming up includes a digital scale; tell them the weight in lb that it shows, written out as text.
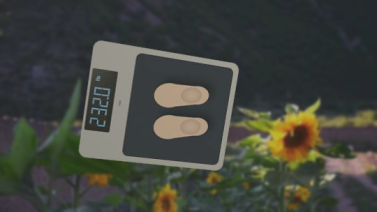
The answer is 232.0 lb
